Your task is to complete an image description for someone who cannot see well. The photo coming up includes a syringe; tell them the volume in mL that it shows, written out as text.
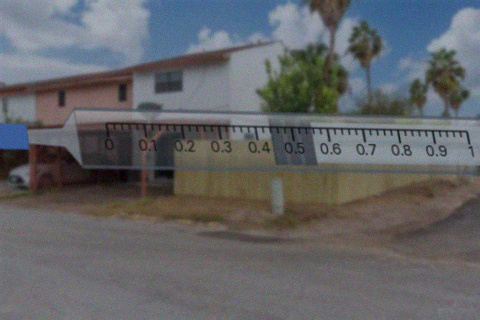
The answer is 0.44 mL
